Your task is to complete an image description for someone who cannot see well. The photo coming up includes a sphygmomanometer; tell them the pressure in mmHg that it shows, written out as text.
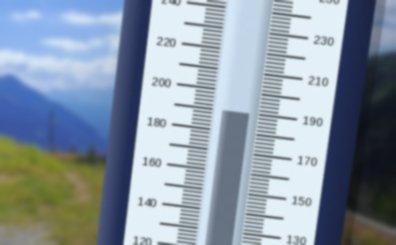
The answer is 190 mmHg
